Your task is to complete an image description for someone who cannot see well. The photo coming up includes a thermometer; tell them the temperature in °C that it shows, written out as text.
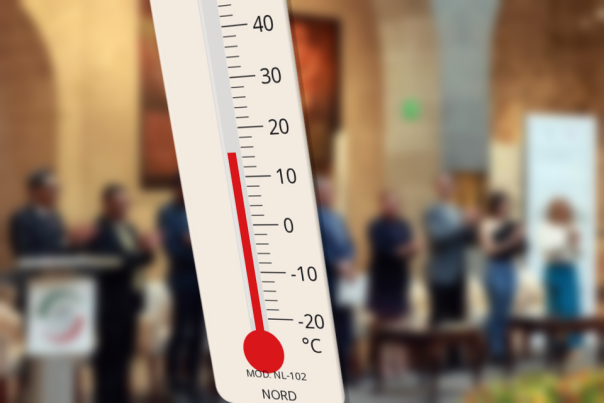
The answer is 15 °C
